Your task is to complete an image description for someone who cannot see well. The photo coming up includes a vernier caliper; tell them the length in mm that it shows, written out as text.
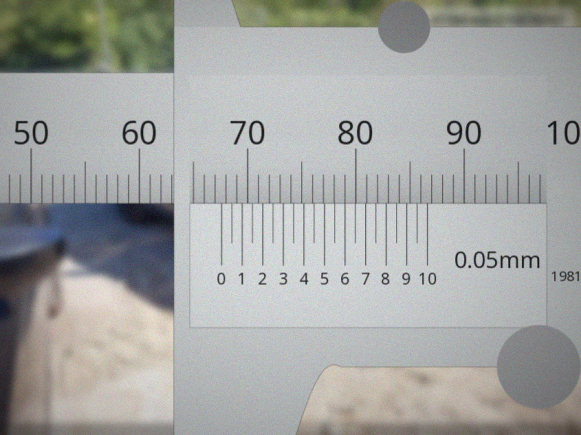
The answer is 67.6 mm
